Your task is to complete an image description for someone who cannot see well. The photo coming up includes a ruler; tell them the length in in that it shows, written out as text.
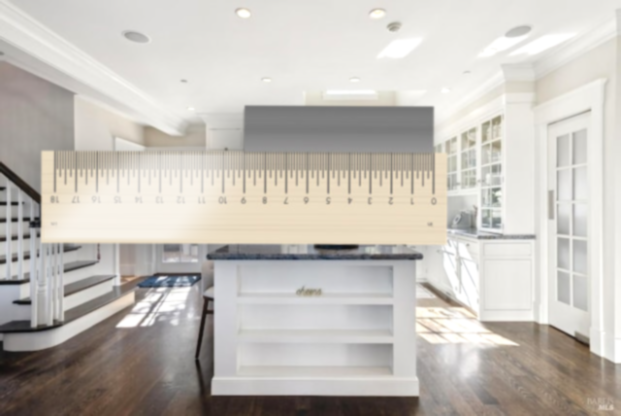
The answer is 9 in
